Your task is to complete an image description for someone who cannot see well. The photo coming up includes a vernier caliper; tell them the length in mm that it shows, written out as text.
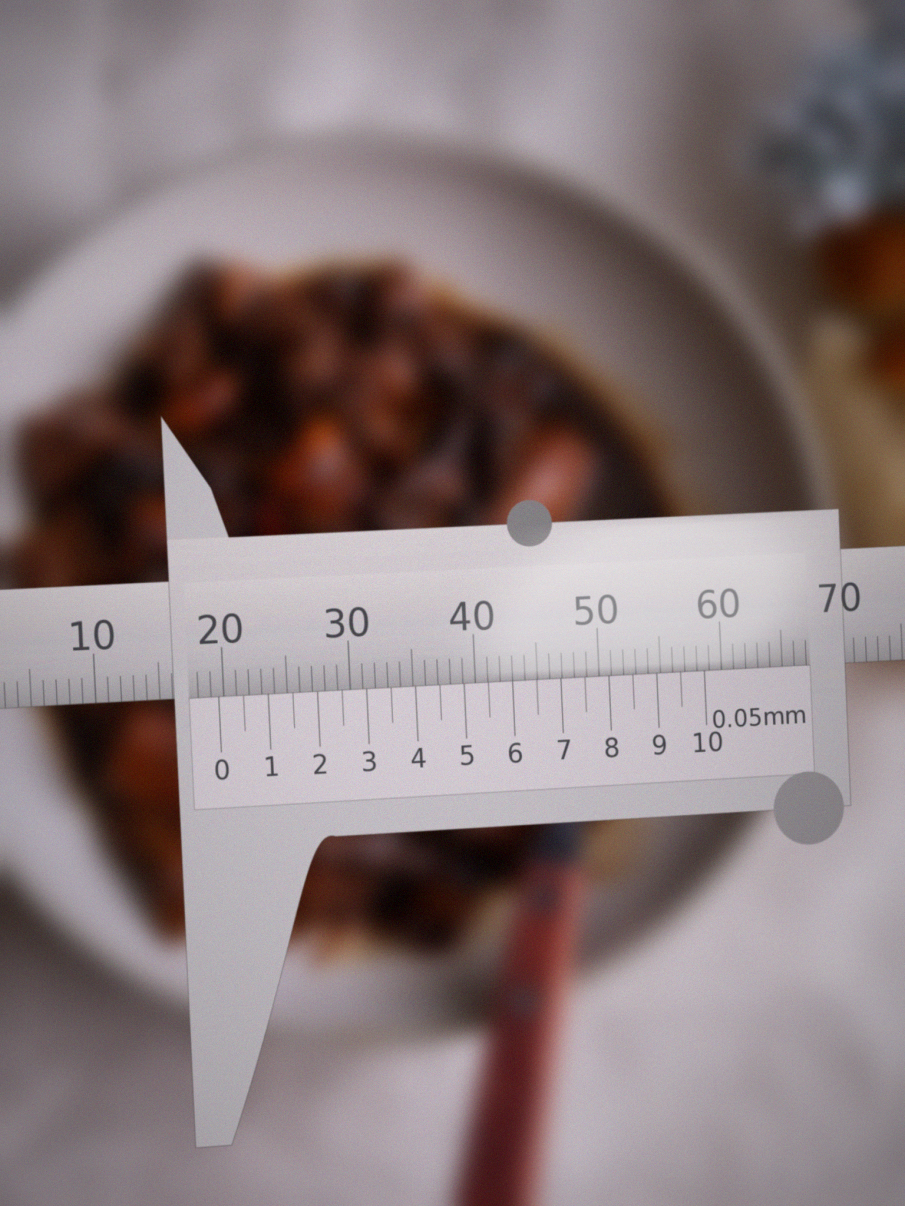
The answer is 19.6 mm
